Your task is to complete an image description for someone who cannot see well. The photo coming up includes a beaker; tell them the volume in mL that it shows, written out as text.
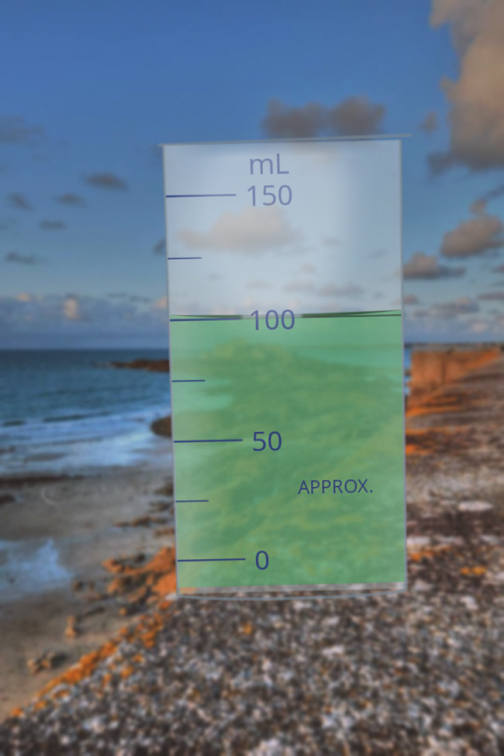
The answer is 100 mL
